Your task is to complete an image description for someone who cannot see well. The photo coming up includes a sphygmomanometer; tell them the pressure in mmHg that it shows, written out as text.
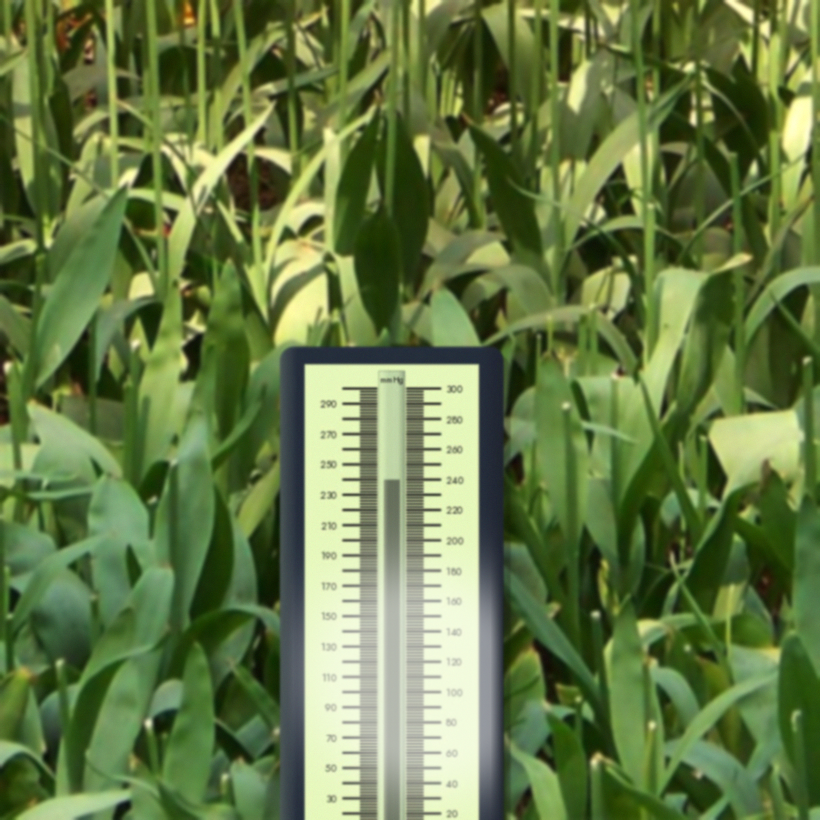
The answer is 240 mmHg
